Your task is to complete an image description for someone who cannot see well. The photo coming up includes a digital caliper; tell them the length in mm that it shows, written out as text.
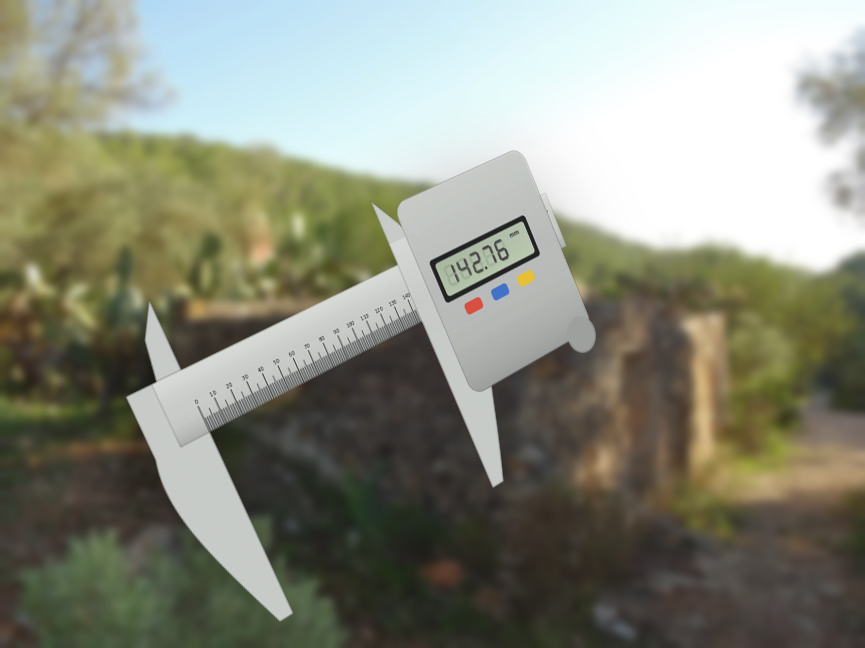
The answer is 142.76 mm
